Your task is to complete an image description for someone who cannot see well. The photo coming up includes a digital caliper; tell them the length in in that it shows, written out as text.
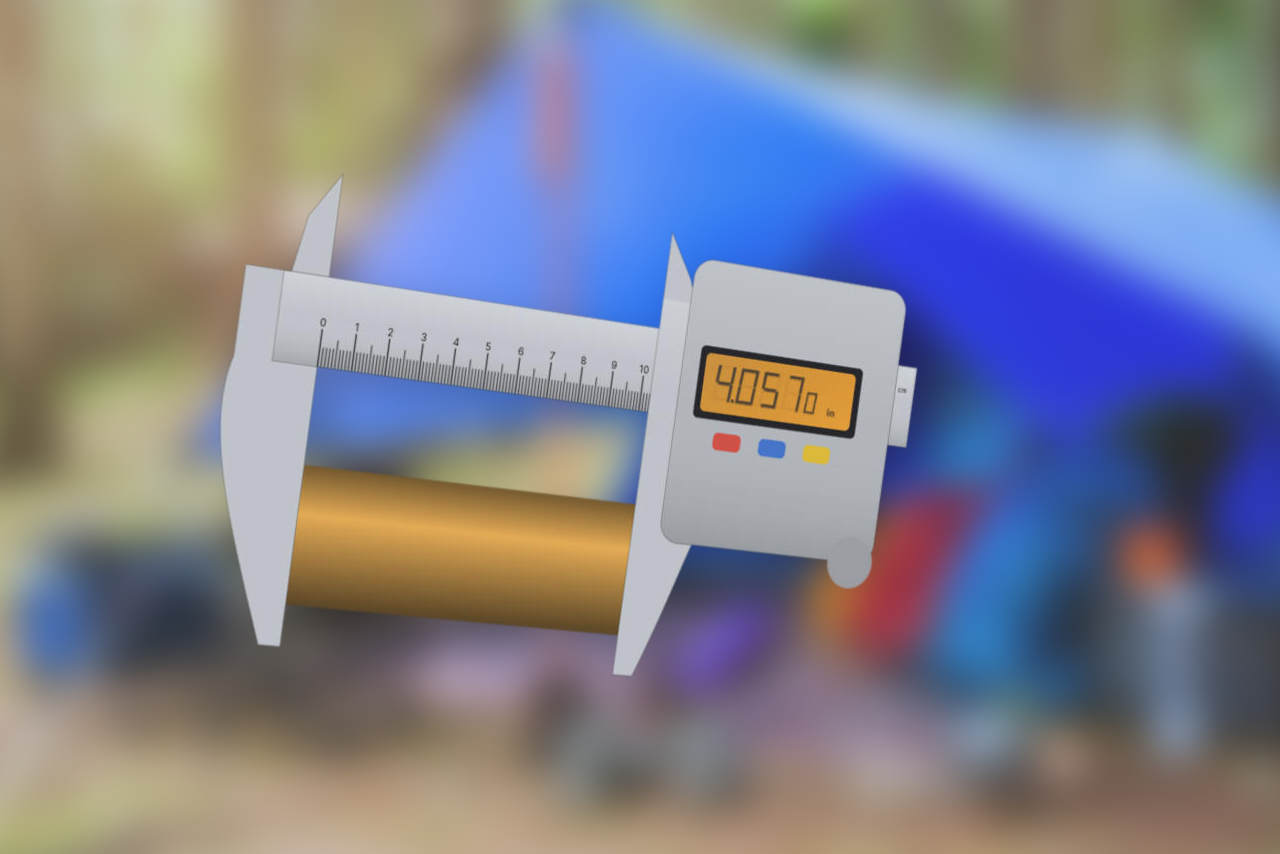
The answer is 4.0570 in
